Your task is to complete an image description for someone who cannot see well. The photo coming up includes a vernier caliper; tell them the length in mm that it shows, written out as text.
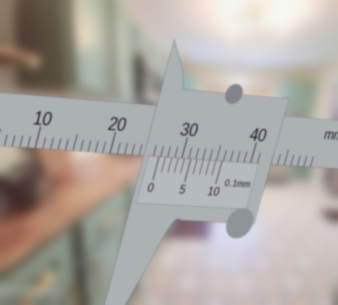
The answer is 26.8 mm
